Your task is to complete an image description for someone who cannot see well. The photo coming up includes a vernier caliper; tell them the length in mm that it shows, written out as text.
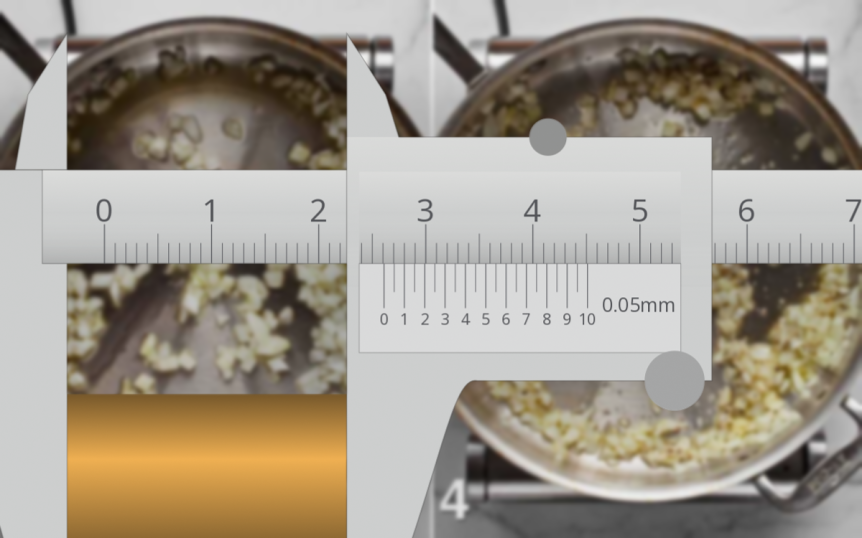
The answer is 26.1 mm
